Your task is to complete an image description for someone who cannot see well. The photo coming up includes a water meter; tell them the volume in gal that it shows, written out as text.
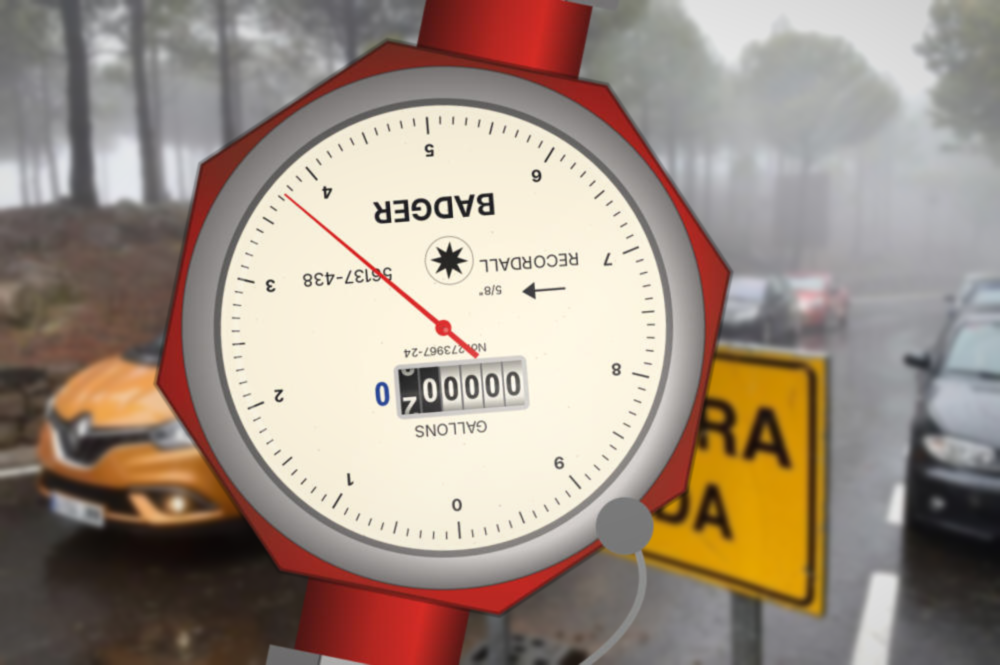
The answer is 23.7 gal
